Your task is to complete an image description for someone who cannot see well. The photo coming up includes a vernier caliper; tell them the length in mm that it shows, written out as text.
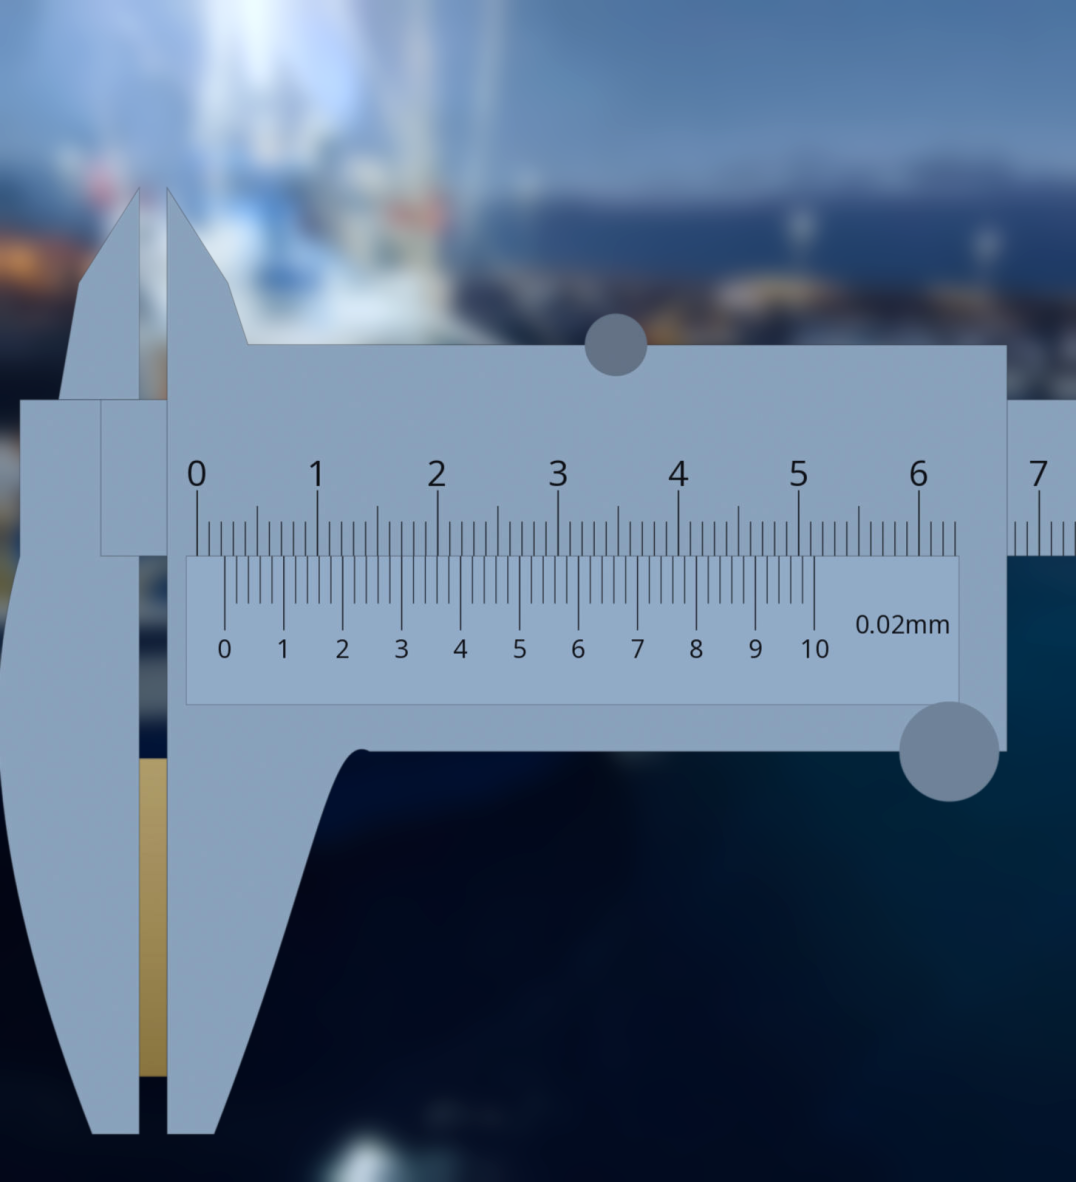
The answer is 2.3 mm
